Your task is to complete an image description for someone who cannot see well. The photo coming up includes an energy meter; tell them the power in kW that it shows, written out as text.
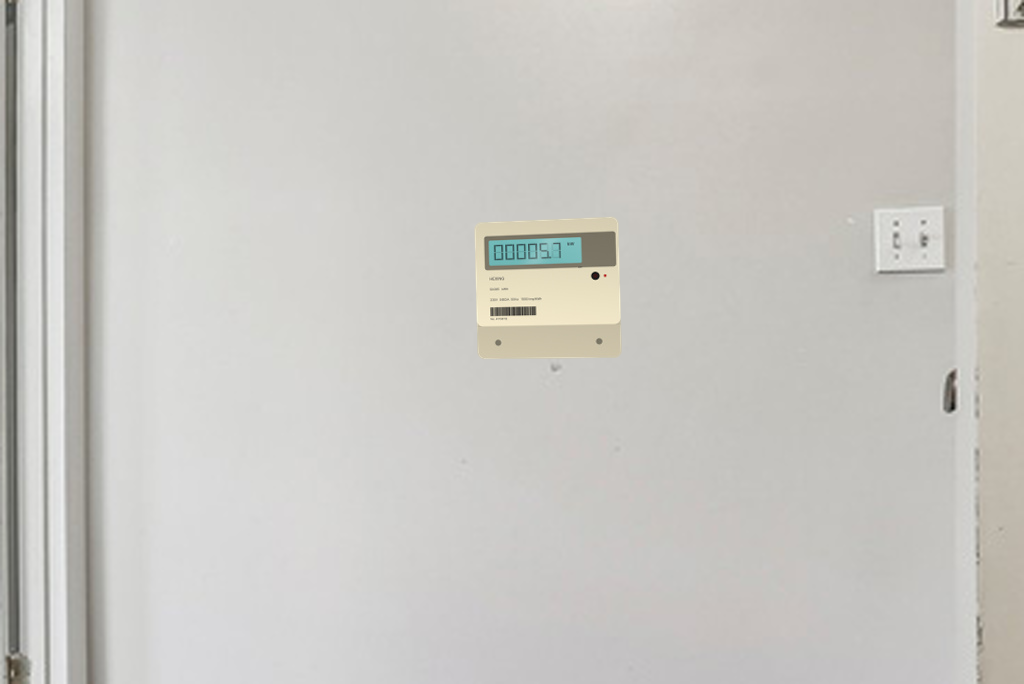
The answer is 5.7 kW
